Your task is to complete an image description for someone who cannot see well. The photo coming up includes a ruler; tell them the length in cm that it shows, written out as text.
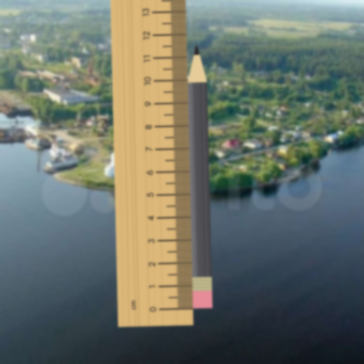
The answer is 11.5 cm
